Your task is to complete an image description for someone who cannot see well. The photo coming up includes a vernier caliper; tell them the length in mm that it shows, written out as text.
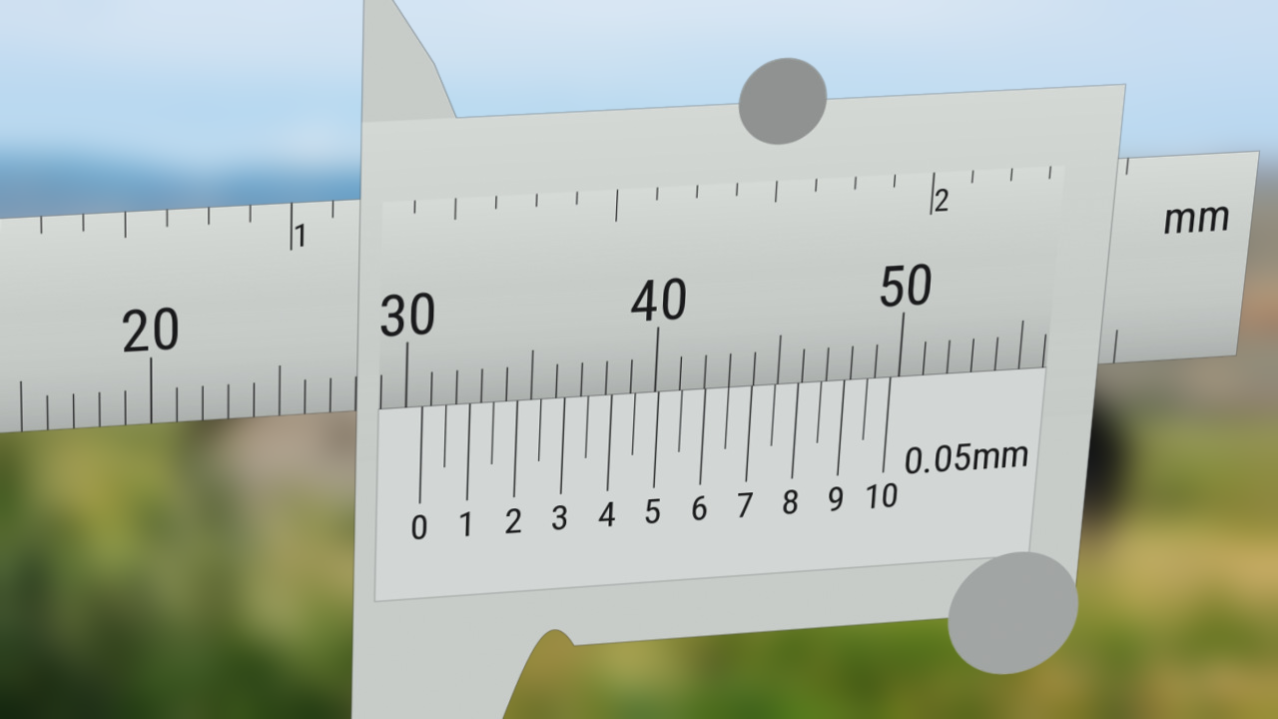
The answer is 30.65 mm
